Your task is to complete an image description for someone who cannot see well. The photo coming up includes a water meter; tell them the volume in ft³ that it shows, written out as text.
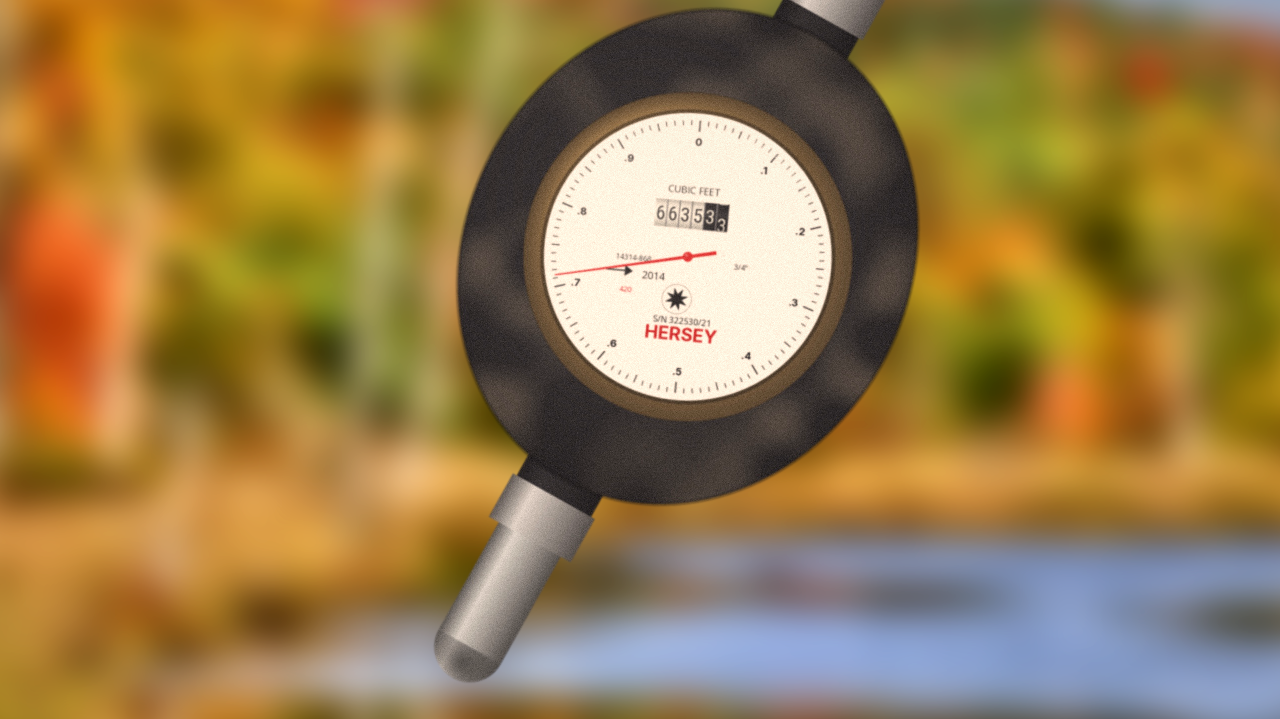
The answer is 663532.71 ft³
